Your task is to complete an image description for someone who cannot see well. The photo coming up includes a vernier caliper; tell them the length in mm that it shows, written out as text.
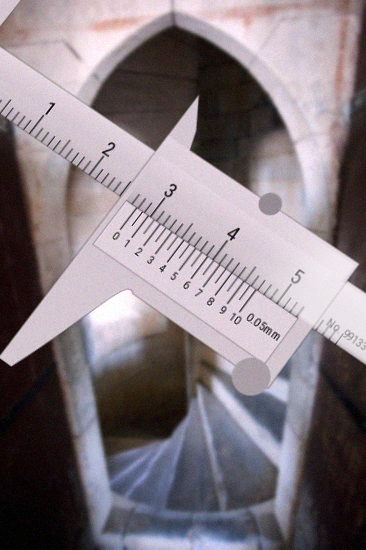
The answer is 27.8 mm
